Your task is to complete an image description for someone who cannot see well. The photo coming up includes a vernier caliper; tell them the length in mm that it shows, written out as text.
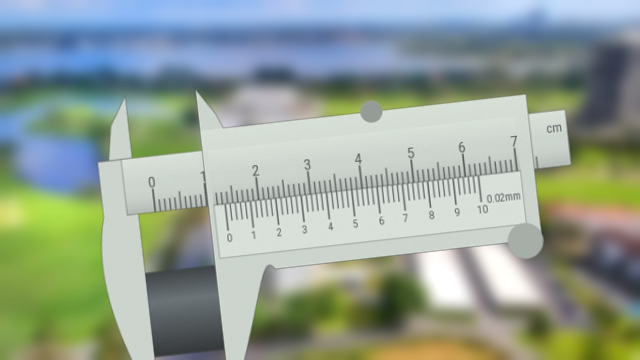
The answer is 13.5 mm
